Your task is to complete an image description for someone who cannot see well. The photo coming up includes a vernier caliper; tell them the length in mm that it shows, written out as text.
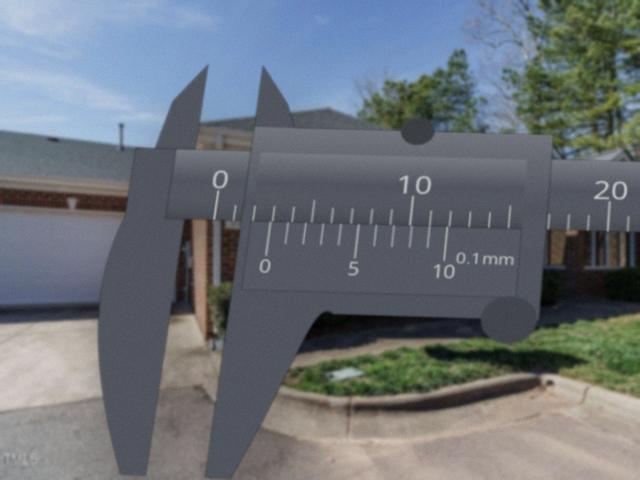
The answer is 2.9 mm
